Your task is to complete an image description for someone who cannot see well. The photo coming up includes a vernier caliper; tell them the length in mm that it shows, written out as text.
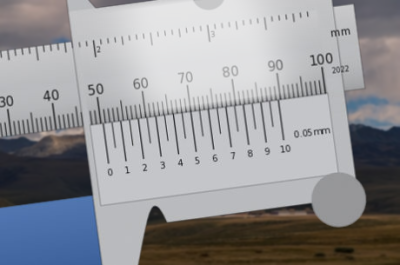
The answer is 50.5 mm
